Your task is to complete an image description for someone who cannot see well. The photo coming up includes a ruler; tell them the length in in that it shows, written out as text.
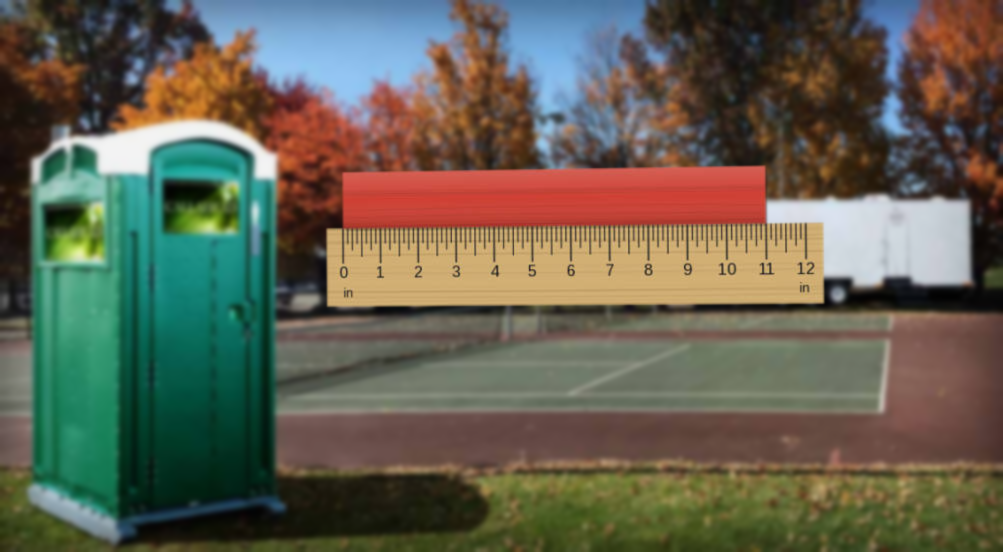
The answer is 11 in
